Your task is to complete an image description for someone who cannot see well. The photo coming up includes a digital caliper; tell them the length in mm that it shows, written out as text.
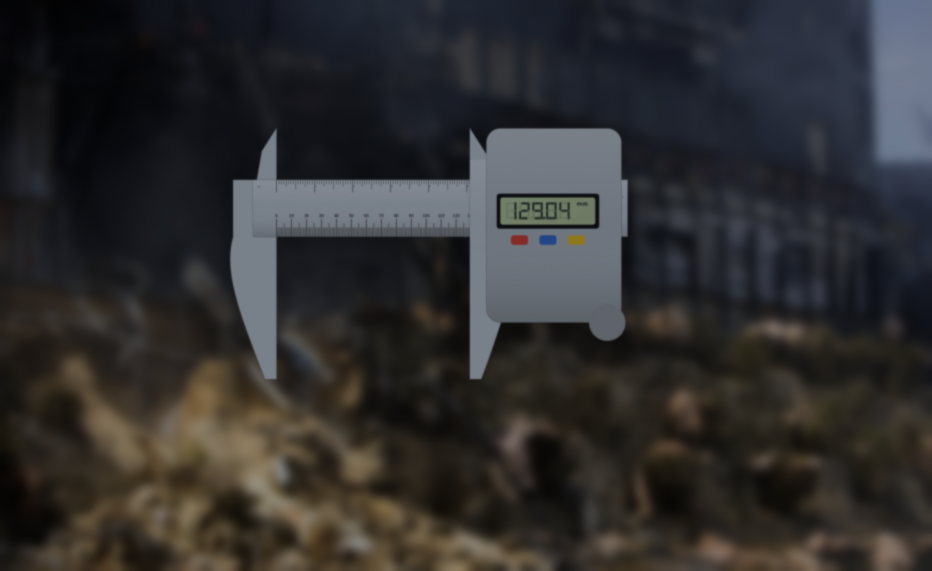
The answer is 129.04 mm
